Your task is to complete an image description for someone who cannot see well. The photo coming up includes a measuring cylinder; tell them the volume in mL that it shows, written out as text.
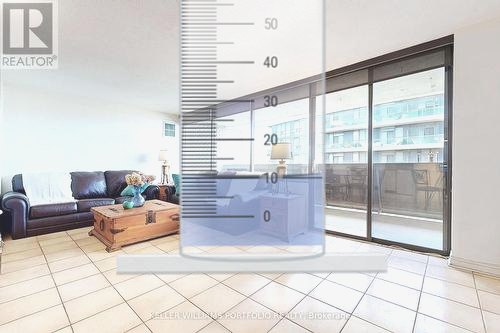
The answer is 10 mL
